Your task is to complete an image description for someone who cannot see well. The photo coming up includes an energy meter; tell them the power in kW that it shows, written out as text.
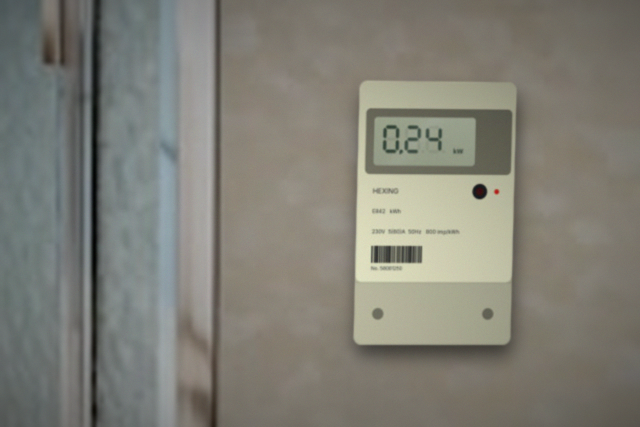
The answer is 0.24 kW
